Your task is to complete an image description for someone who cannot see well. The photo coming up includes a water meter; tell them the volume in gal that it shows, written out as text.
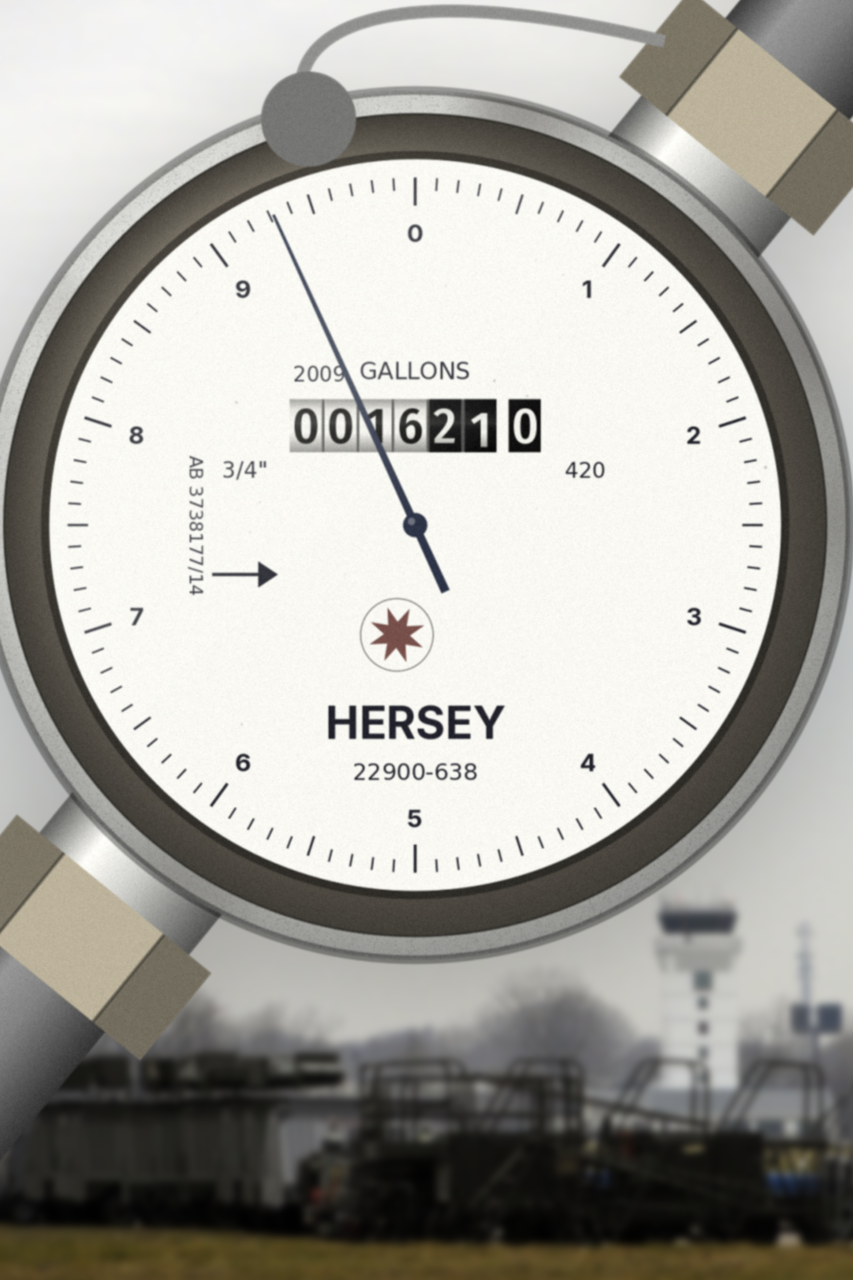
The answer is 16209.3 gal
